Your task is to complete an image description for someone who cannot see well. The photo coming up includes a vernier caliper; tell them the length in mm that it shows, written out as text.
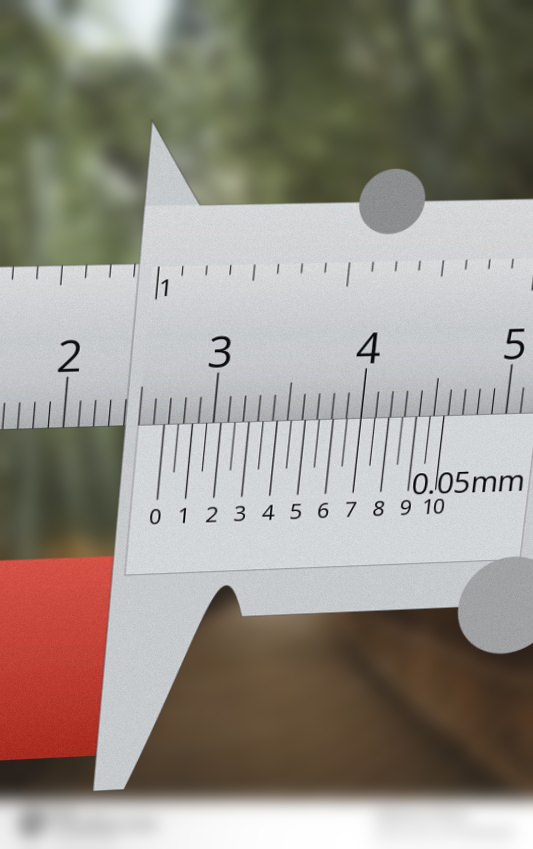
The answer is 26.7 mm
